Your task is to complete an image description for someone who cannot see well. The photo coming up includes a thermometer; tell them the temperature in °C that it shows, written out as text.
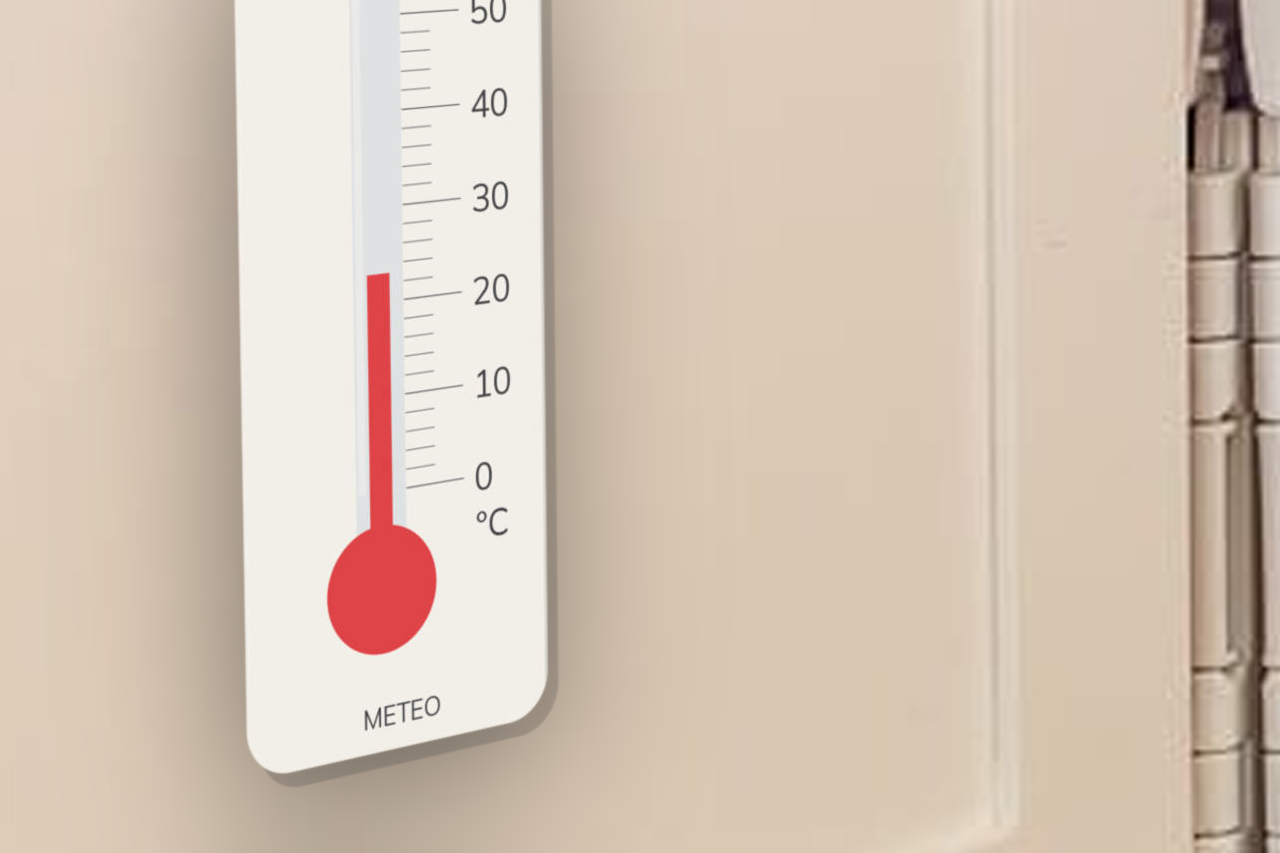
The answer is 23 °C
